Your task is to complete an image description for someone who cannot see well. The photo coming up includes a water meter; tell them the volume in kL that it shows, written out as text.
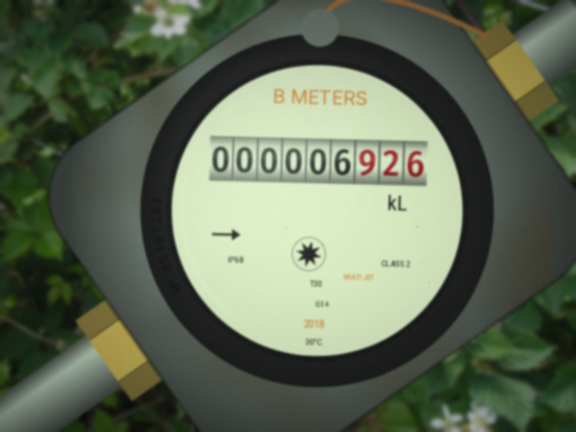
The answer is 6.926 kL
